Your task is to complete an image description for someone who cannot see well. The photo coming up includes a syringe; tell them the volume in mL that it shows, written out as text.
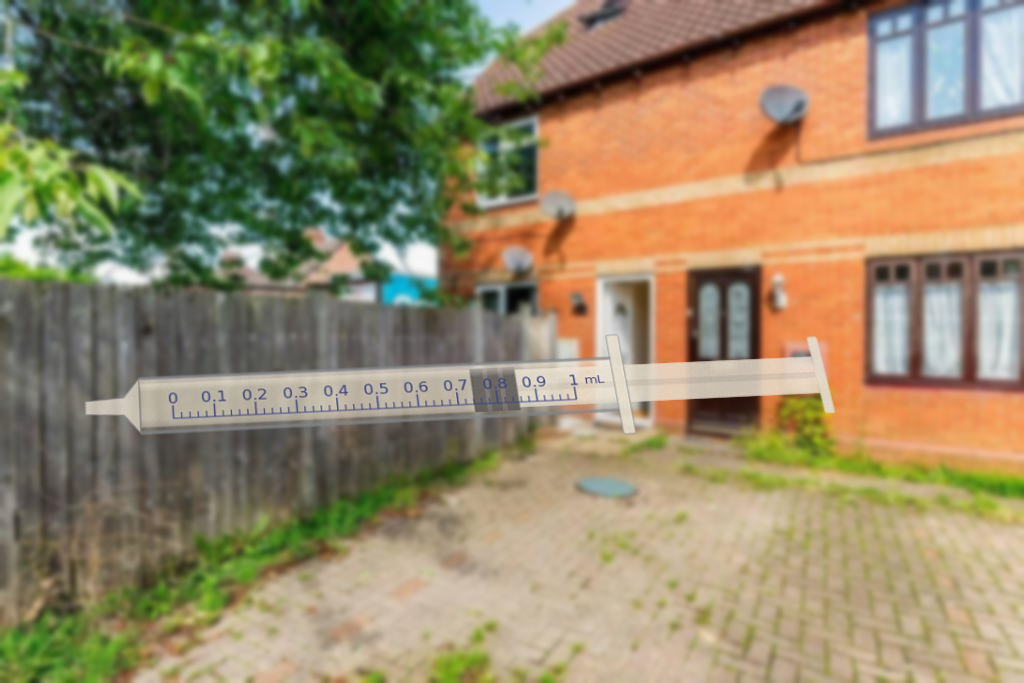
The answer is 0.74 mL
